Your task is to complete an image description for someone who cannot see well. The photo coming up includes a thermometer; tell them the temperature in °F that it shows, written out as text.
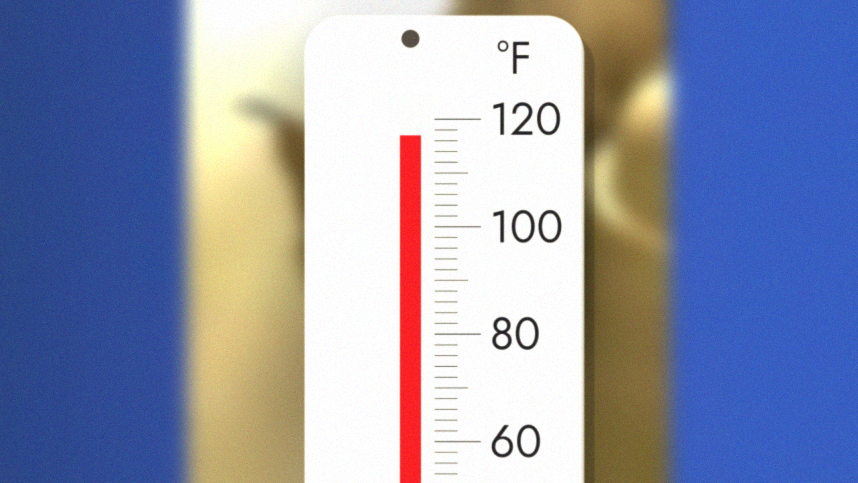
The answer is 117 °F
